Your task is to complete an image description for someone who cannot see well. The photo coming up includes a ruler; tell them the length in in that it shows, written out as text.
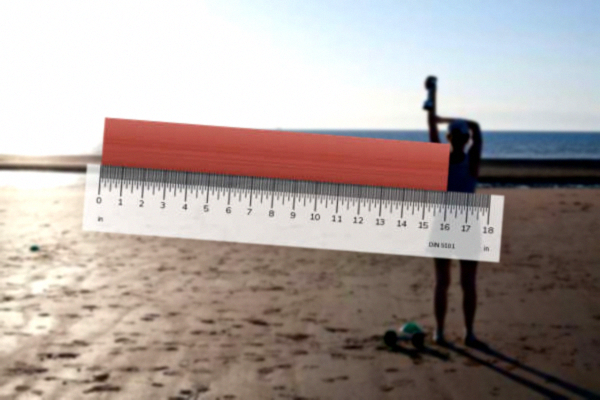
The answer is 16 in
